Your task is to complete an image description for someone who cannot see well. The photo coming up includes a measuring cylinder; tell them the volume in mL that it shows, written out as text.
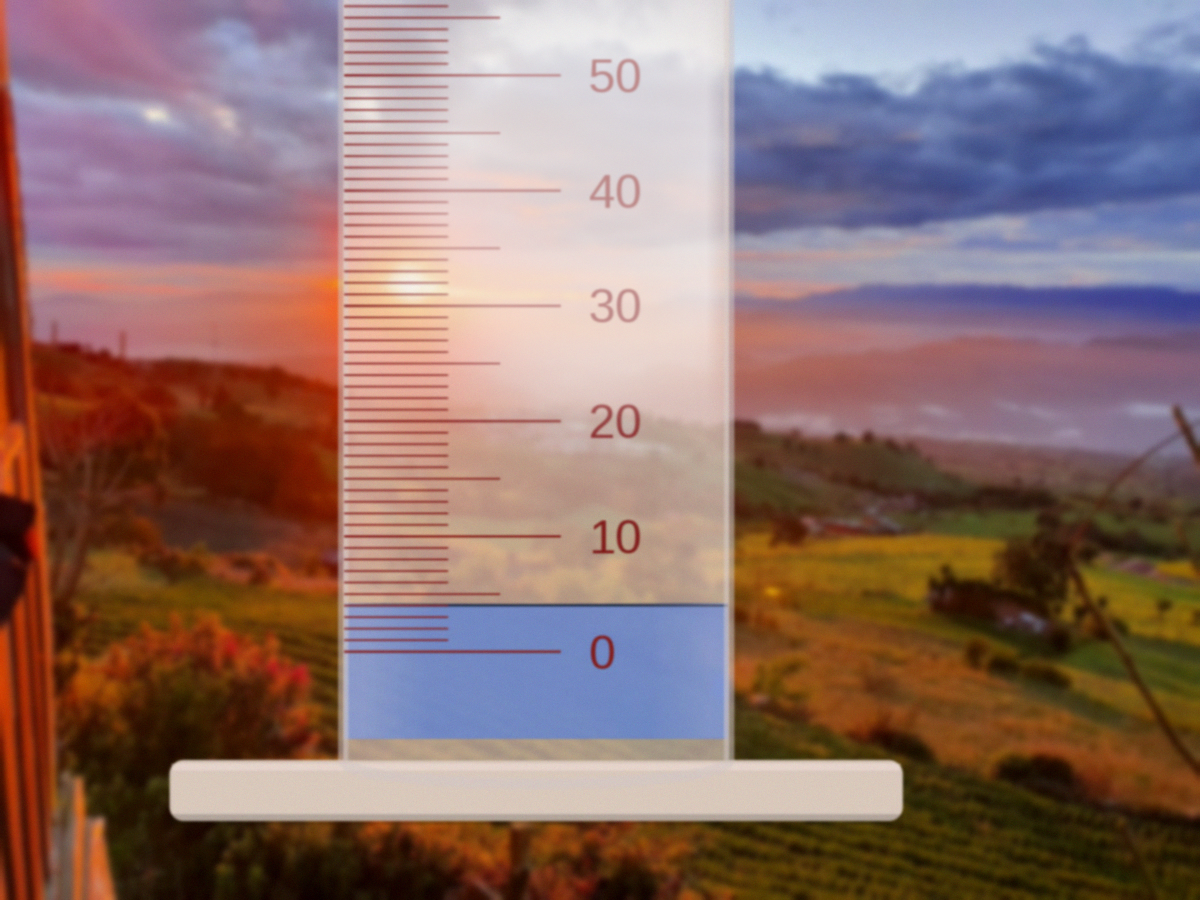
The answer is 4 mL
